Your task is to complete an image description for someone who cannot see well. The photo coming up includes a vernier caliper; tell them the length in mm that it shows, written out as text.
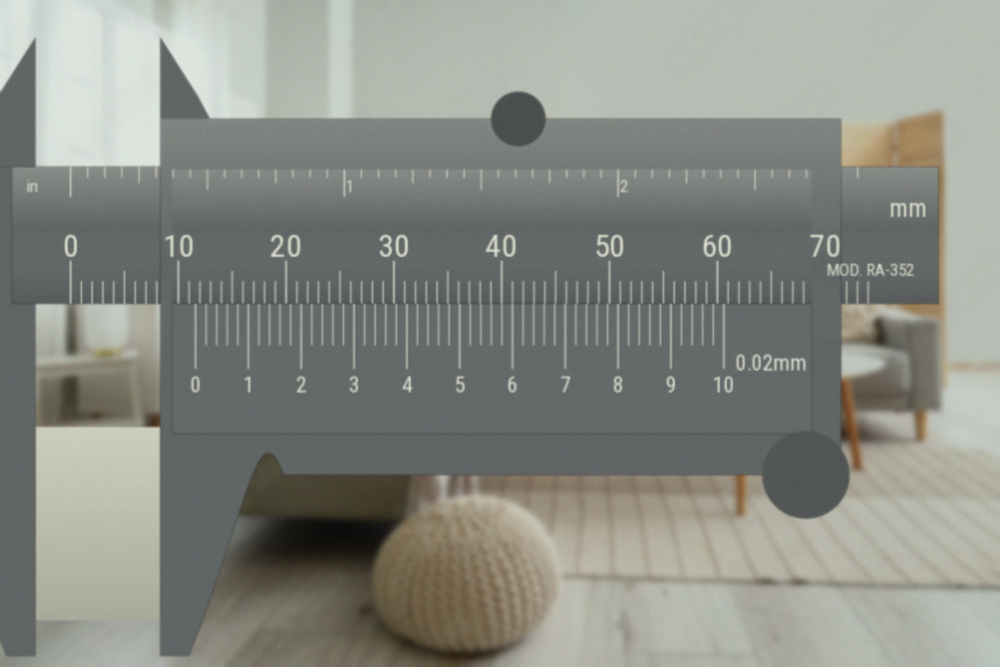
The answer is 11.6 mm
